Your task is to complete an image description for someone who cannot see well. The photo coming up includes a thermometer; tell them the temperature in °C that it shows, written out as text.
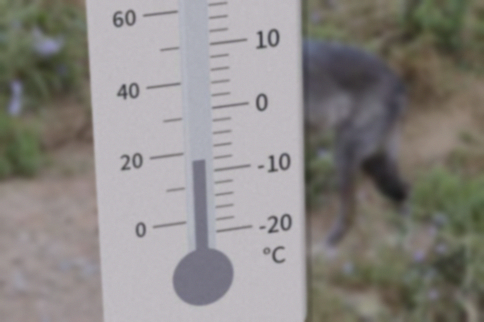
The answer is -8 °C
